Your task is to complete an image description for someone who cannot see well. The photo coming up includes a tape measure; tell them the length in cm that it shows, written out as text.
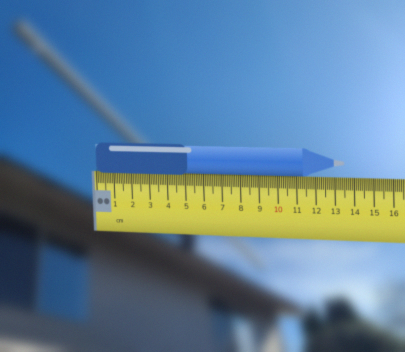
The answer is 13.5 cm
